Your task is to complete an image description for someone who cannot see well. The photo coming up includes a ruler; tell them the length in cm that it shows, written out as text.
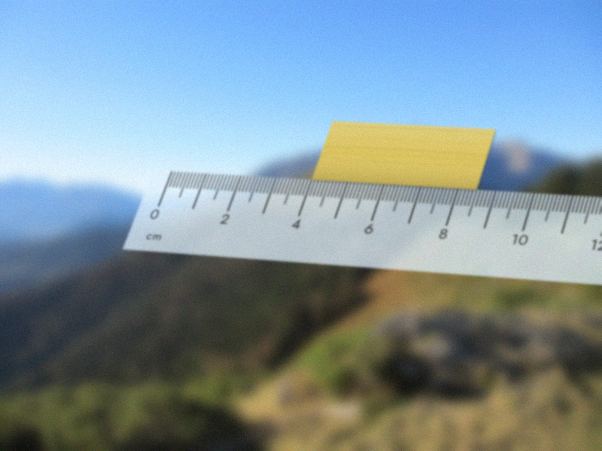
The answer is 4.5 cm
